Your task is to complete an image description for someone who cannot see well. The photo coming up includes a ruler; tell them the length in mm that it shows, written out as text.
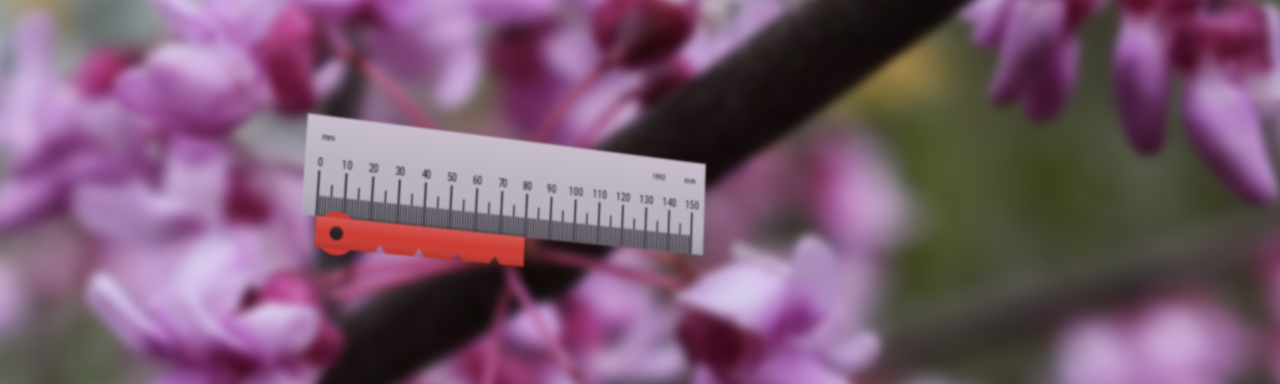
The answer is 80 mm
